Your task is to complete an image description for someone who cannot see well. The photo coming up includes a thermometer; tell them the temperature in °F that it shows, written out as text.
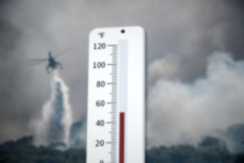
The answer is 50 °F
